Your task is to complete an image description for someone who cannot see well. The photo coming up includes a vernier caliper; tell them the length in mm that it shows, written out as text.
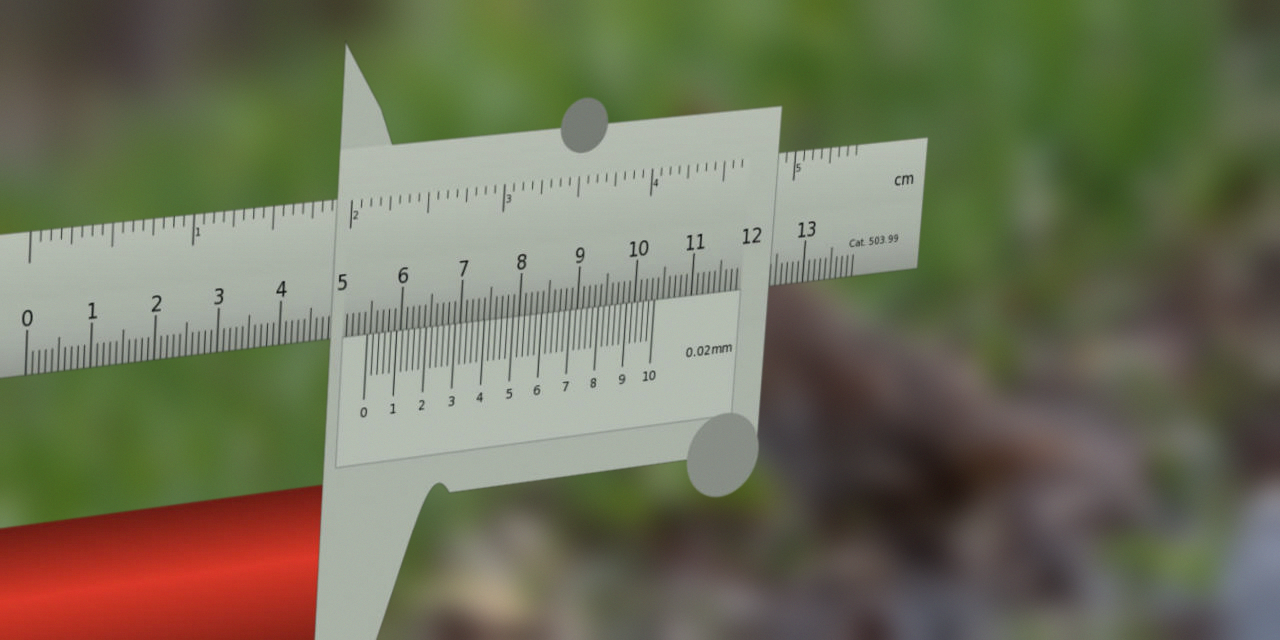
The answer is 54.5 mm
